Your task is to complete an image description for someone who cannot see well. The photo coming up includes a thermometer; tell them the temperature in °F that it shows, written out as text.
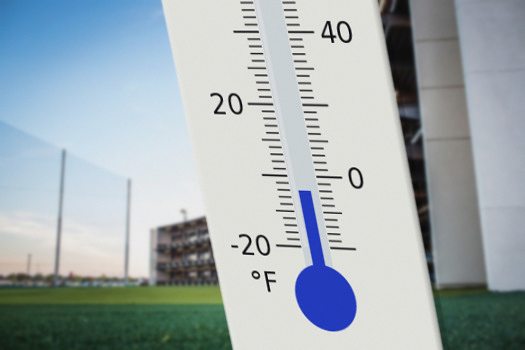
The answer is -4 °F
